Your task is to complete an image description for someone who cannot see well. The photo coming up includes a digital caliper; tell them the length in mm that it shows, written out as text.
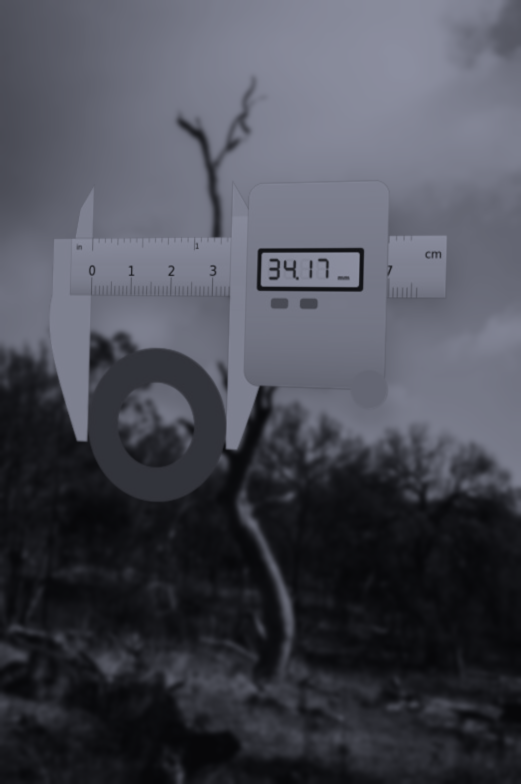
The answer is 34.17 mm
